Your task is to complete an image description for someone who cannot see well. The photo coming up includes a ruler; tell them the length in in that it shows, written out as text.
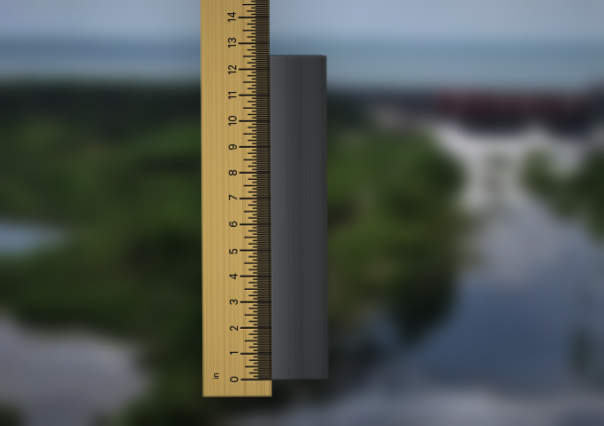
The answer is 12.5 in
